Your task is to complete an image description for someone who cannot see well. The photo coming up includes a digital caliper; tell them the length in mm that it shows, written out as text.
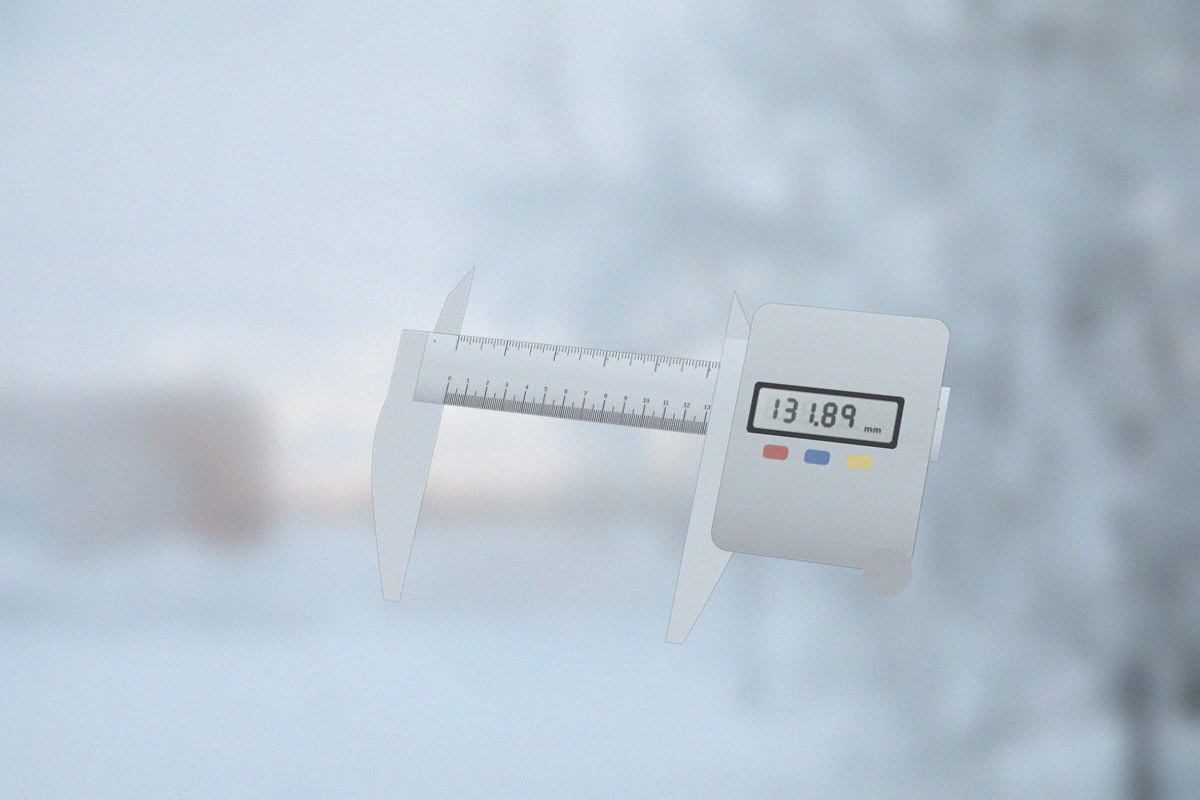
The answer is 131.89 mm
